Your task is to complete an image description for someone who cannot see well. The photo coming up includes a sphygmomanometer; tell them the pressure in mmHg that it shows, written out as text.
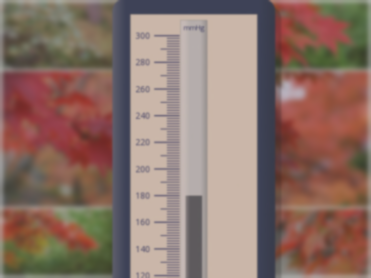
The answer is 180 mmHg
